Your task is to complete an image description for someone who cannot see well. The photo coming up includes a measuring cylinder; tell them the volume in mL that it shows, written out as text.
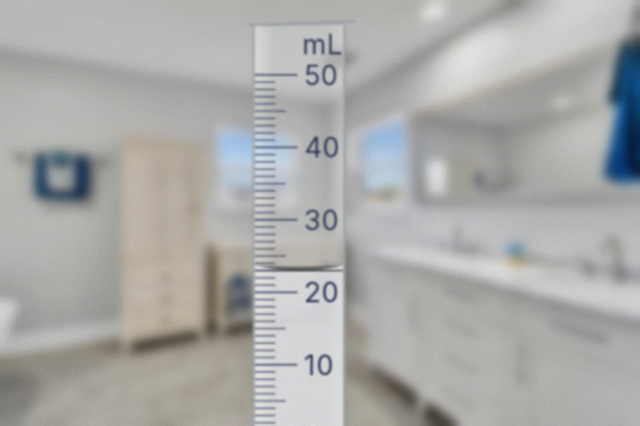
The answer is 23 mL
